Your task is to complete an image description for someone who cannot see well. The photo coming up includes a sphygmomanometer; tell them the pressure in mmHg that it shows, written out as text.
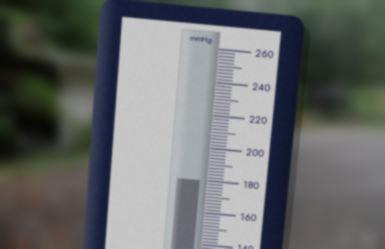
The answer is 180 mmHg
